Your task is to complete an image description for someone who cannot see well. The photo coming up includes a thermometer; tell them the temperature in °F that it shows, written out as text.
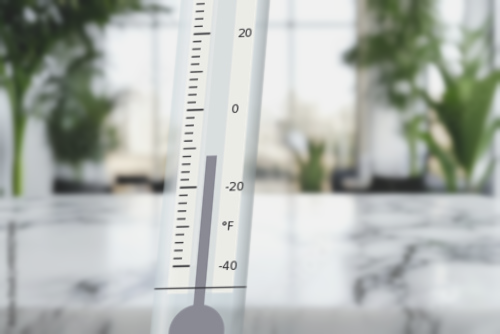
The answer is -12 °F
